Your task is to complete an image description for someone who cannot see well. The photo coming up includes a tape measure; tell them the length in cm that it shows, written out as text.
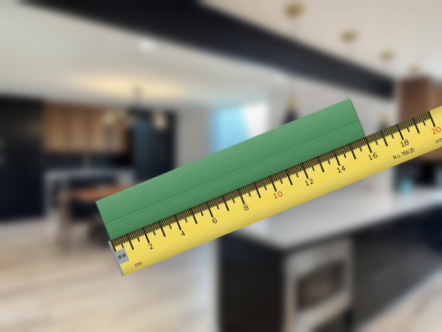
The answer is 16 cm
